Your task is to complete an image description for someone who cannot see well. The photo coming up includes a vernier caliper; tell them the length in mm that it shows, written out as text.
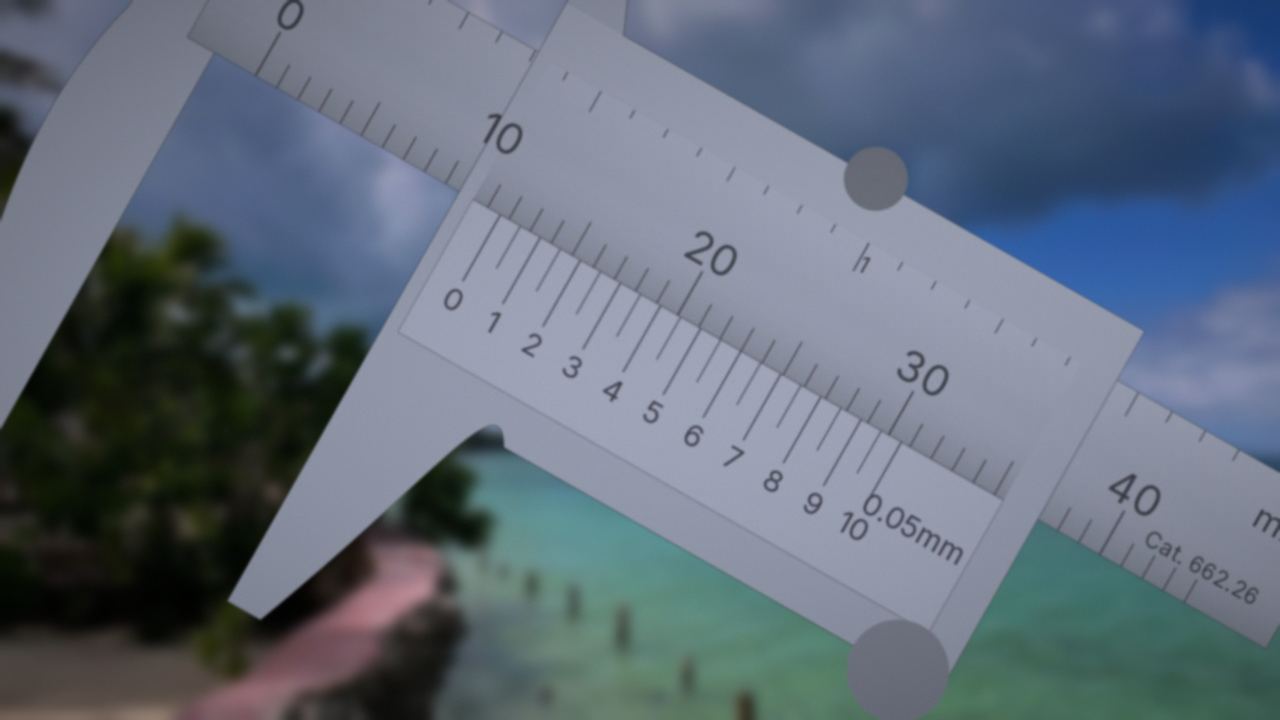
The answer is 11.6 mm
